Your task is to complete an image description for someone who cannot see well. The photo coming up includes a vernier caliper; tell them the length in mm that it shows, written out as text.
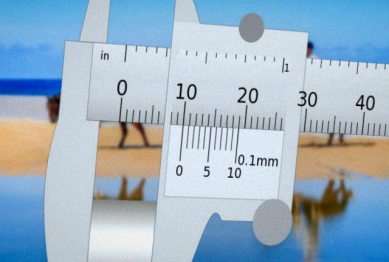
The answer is 10.0 mm
